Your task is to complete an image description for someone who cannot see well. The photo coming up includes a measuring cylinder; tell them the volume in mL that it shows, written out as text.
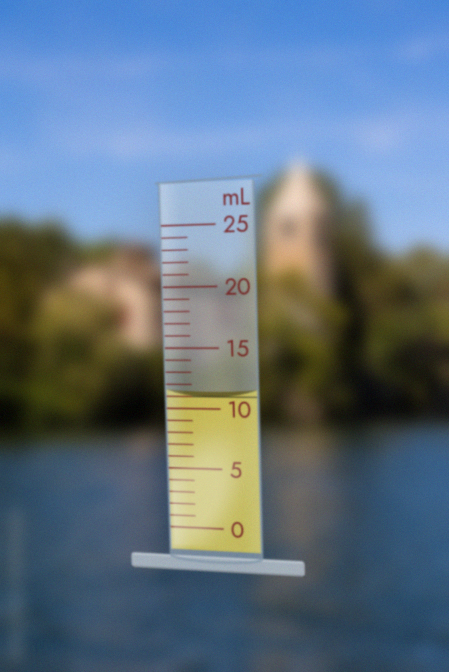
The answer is 11 mL
